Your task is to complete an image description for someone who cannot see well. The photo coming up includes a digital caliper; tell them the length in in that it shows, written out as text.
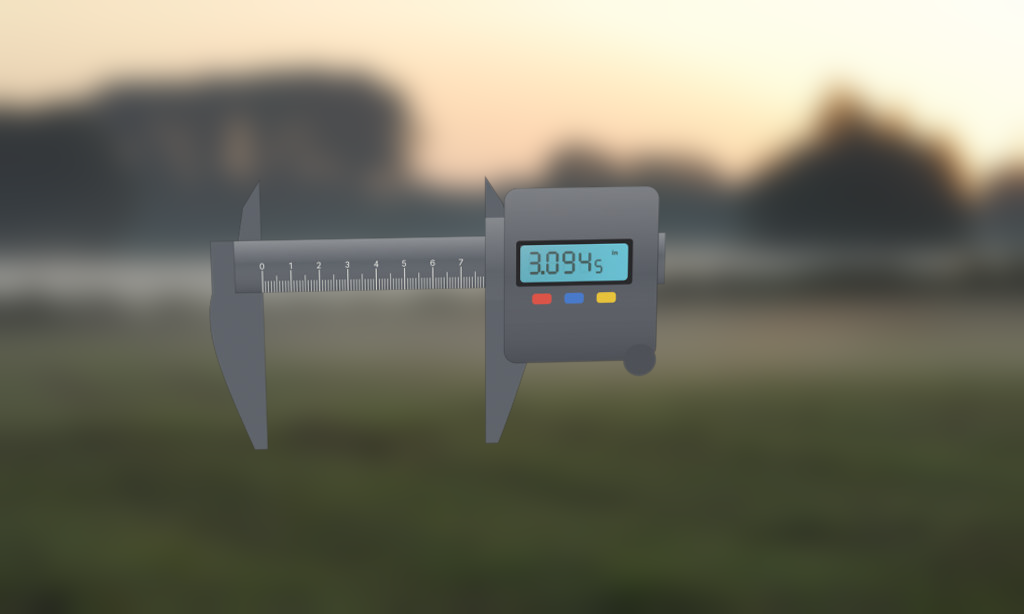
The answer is 3.0945 in
